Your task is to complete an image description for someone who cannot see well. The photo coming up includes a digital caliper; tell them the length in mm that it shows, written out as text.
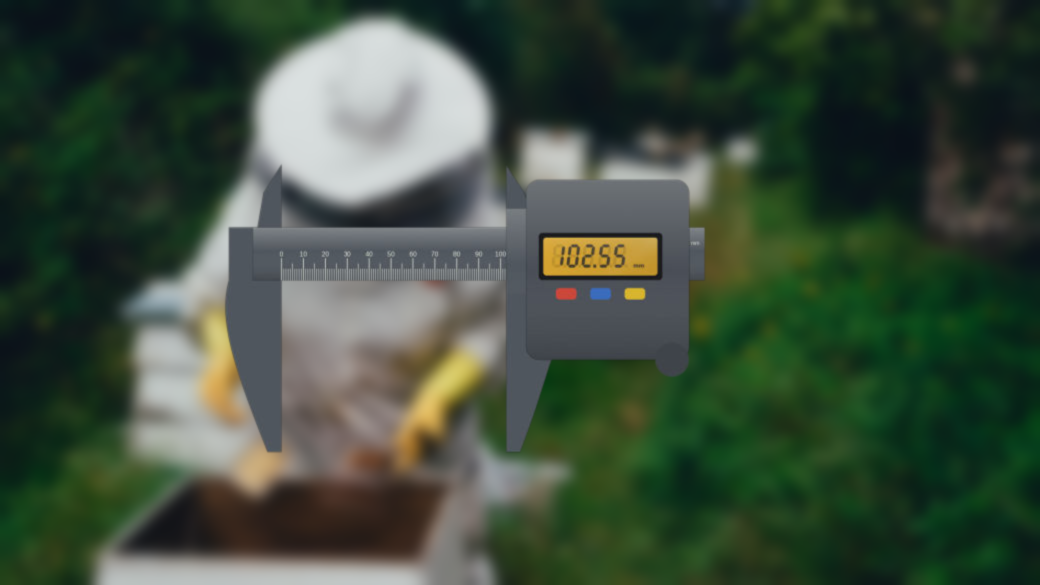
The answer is 102.55 mm
